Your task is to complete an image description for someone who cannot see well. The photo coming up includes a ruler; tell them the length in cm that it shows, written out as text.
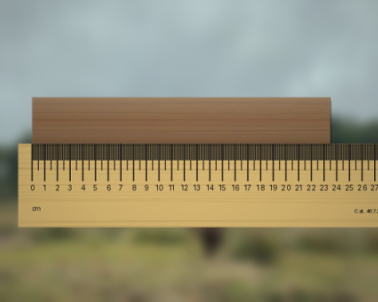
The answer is 23.5 cm
